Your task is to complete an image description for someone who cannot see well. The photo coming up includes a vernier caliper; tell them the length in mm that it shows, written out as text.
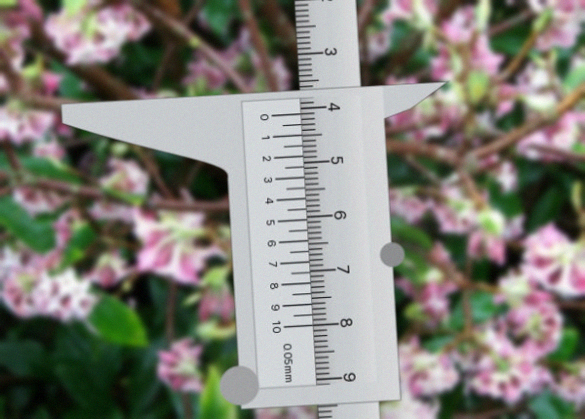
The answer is 41.0 mm
